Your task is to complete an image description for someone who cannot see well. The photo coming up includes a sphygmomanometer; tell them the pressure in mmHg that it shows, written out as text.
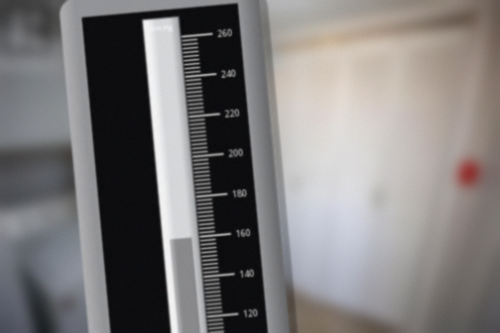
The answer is 160 mmHg
